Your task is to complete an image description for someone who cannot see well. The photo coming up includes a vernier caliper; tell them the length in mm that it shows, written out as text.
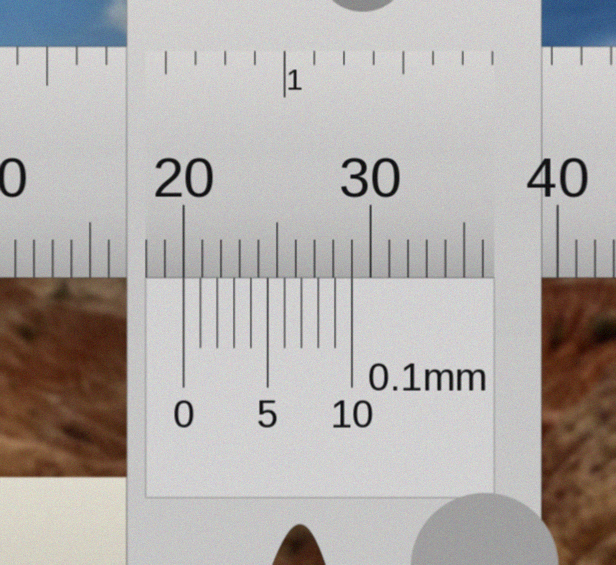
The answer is 20.0 mm
